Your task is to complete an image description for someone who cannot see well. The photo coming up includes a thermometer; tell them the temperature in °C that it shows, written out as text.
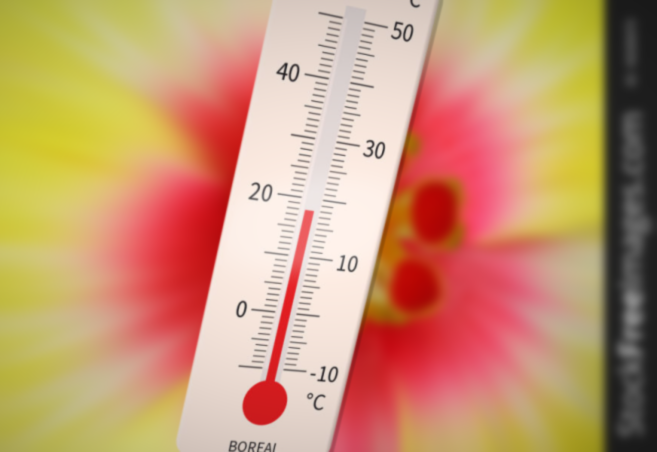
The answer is 18 °C
